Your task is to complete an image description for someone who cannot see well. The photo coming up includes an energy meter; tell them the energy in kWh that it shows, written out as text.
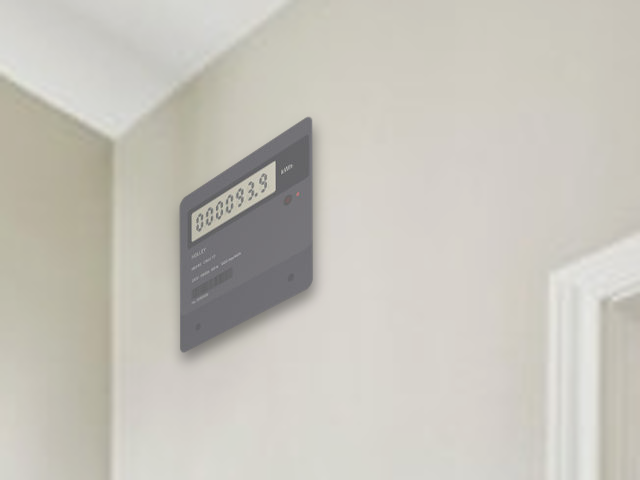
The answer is 93.9 kWh
